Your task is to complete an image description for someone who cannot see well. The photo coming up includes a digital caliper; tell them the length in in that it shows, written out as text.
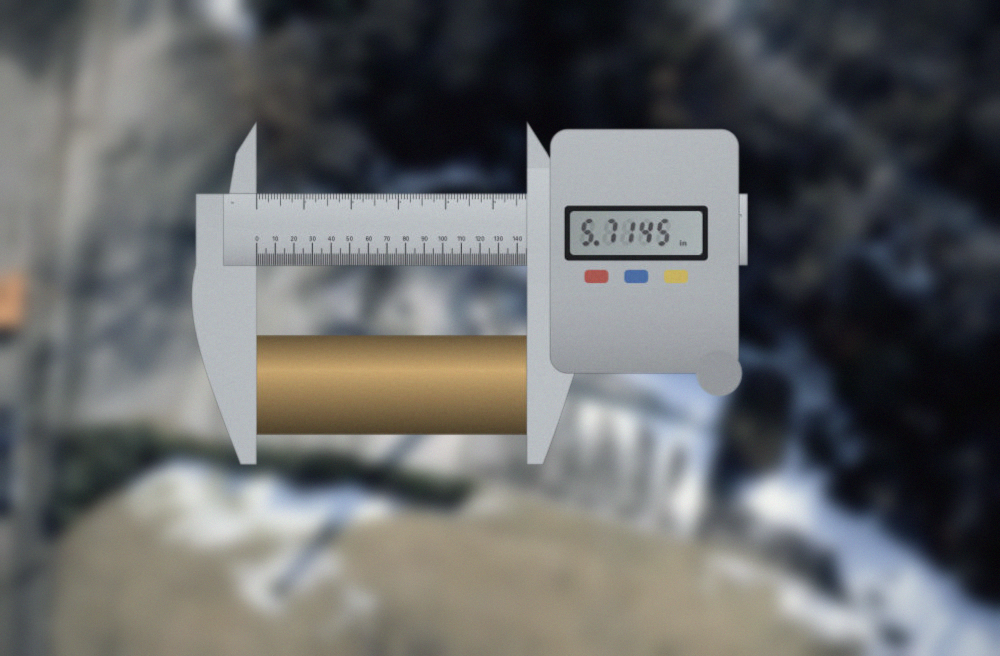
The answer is 5.7145 in
